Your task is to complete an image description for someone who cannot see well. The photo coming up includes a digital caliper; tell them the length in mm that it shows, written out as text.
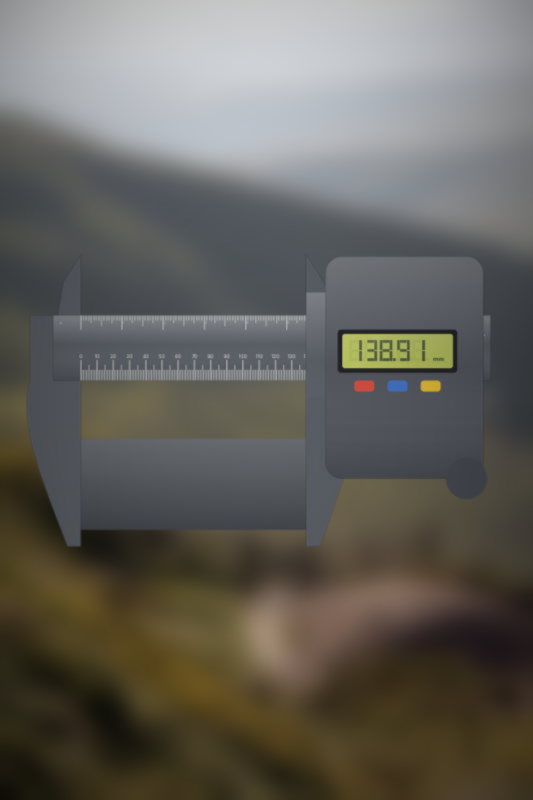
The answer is 138.91 mm
